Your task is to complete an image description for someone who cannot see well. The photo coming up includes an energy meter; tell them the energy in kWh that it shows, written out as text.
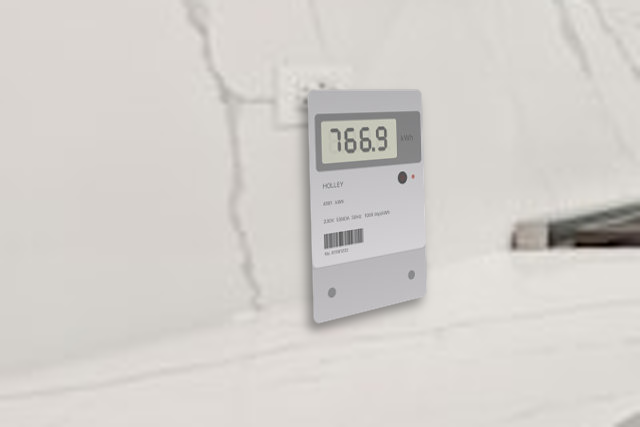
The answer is 766.9 kWh
